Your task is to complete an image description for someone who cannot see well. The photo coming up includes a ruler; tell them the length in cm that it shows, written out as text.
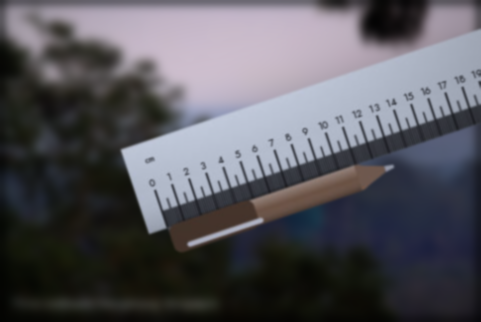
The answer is 13 cm
